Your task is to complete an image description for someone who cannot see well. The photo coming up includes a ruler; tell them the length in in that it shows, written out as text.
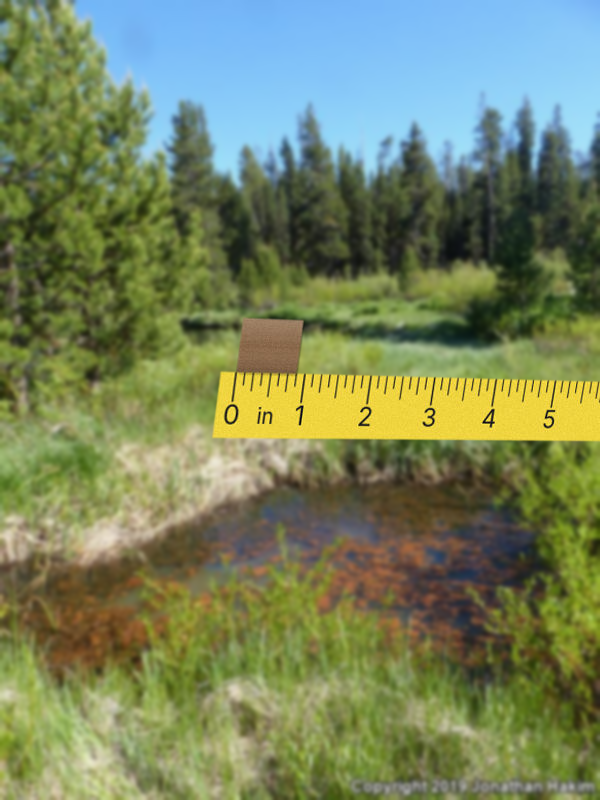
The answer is 0.875 in
